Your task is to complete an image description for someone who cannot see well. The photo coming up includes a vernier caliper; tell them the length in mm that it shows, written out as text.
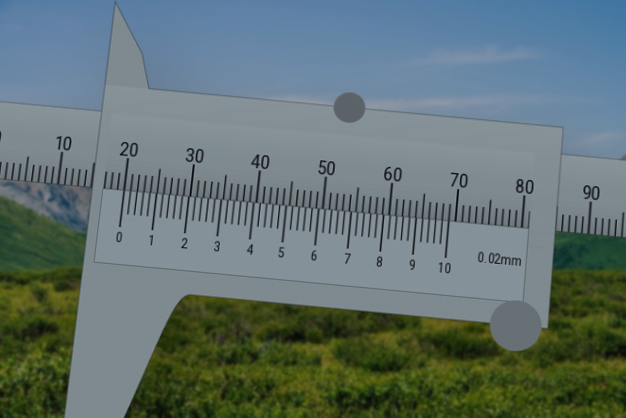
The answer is 20.0 mm
